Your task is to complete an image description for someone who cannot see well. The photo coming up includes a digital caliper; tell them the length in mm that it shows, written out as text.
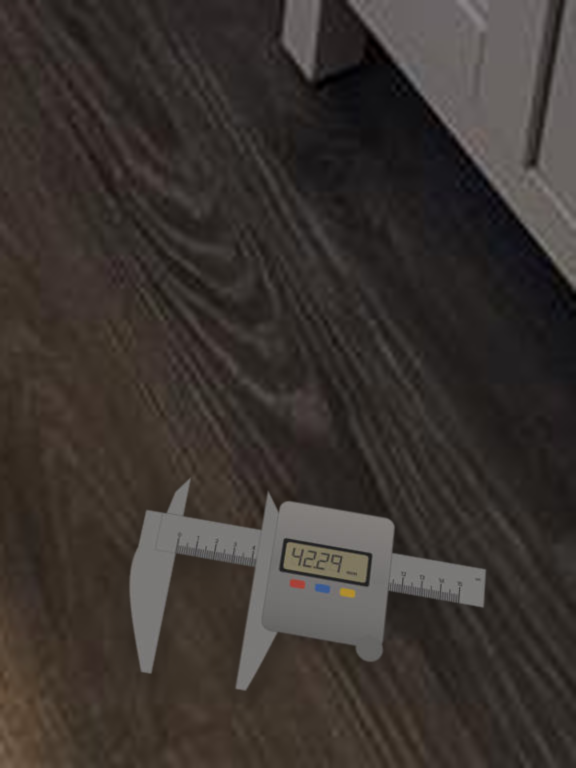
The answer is 42.29 mm
